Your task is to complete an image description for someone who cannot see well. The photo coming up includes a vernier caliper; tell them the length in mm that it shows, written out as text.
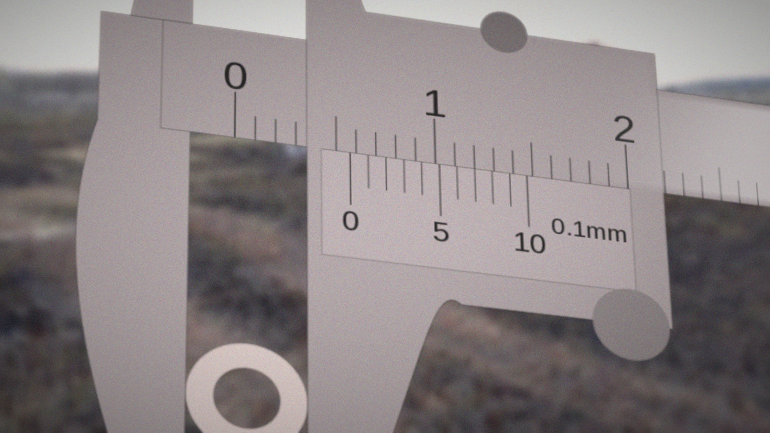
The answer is 5.7 mm
